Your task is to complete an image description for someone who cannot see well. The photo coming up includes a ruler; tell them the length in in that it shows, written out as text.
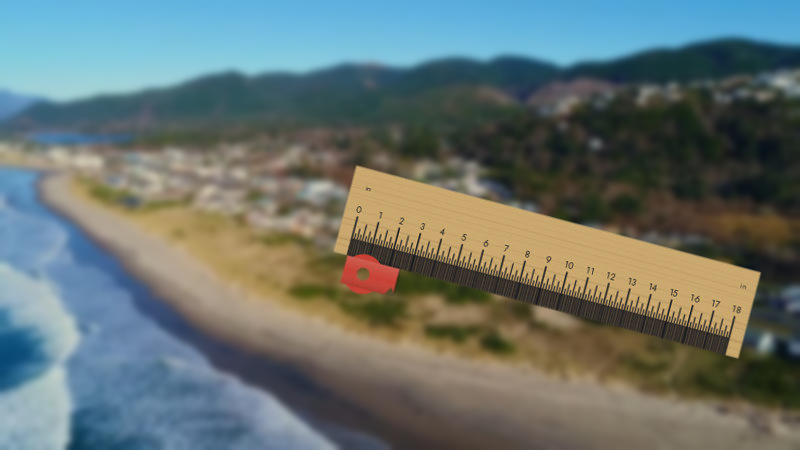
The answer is 2.5 in
